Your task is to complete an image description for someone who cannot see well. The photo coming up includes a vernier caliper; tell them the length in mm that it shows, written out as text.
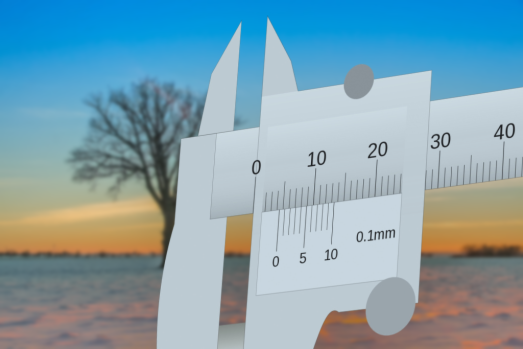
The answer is 4.4 mm
